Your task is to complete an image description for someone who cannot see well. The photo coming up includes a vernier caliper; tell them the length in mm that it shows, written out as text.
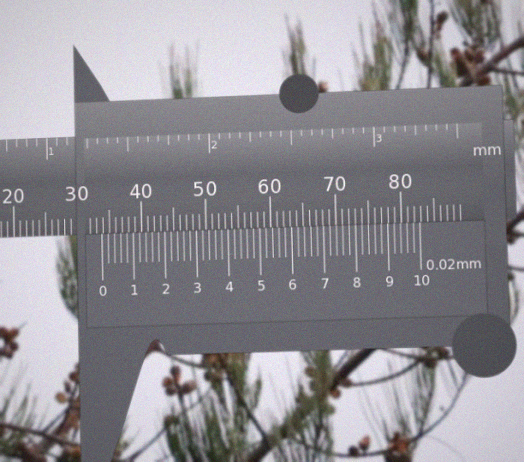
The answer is 33.8 mm
